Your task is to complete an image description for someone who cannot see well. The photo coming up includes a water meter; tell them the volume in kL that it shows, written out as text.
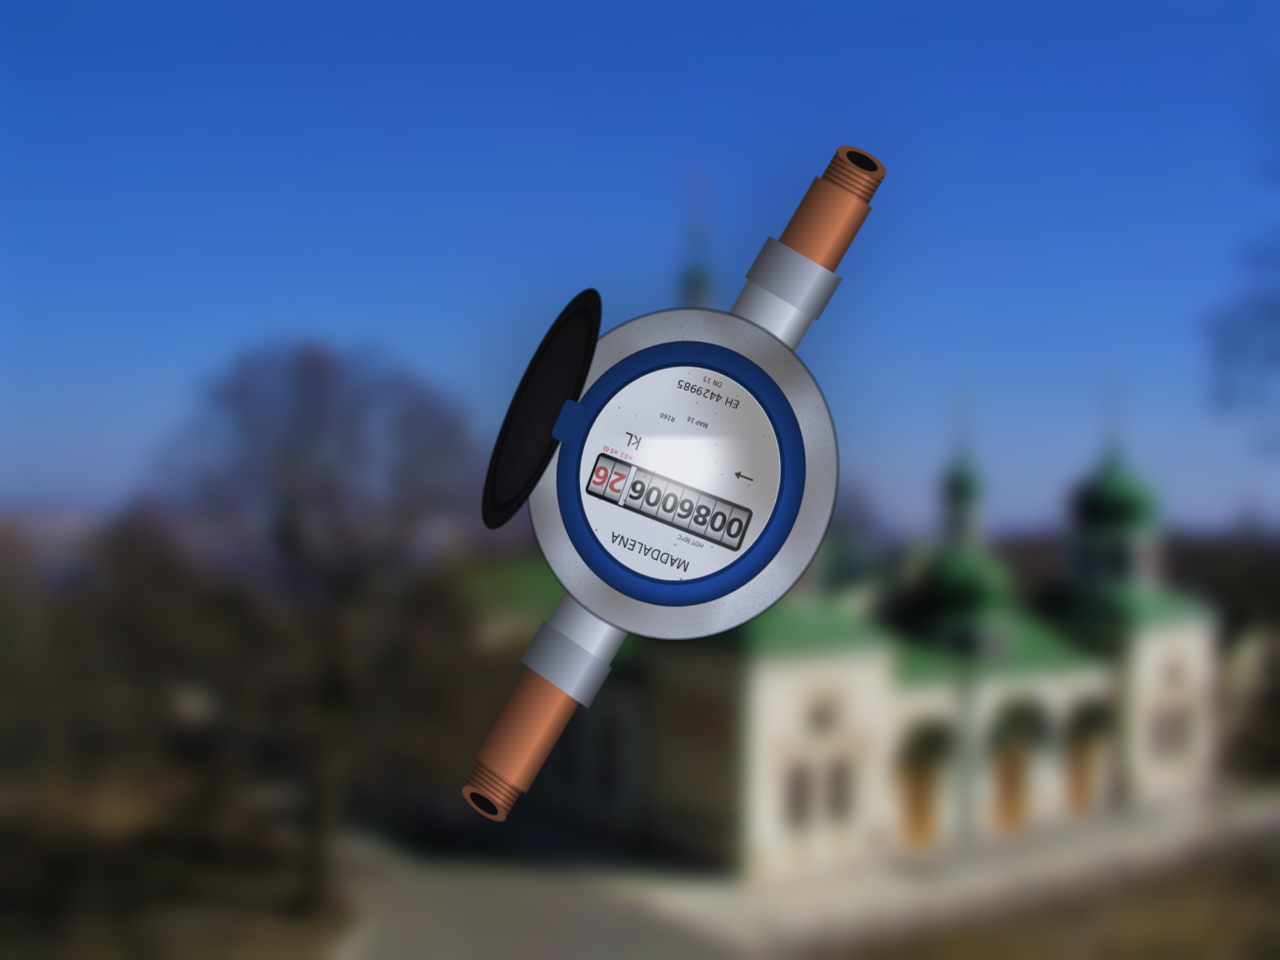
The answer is 86006.26 kL
